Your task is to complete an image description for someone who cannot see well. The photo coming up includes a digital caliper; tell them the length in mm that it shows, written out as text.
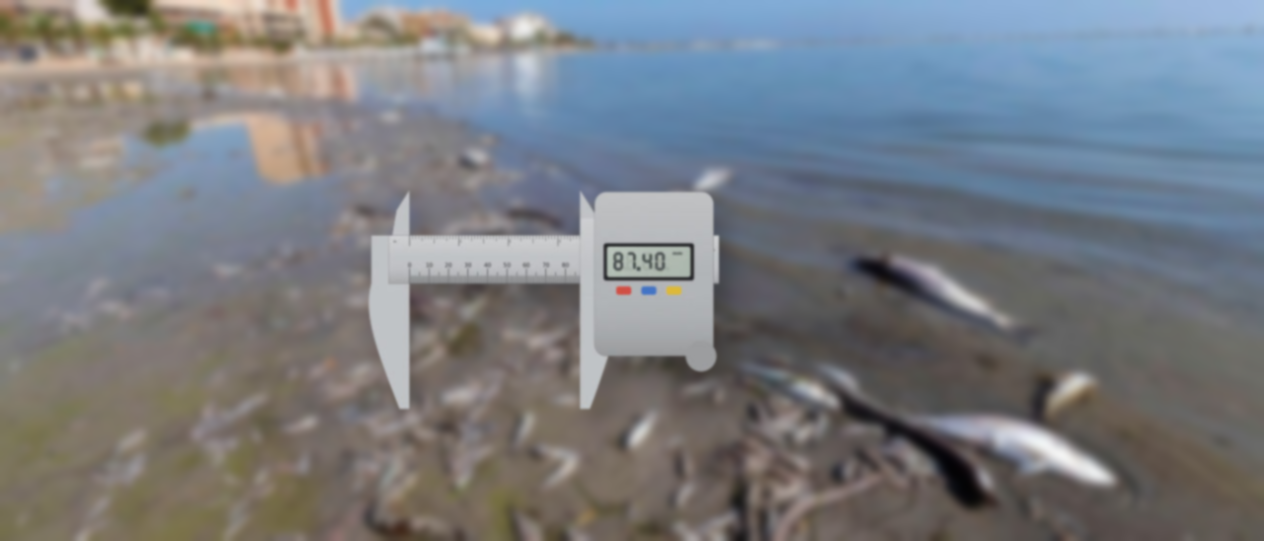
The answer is 87.40 mm
